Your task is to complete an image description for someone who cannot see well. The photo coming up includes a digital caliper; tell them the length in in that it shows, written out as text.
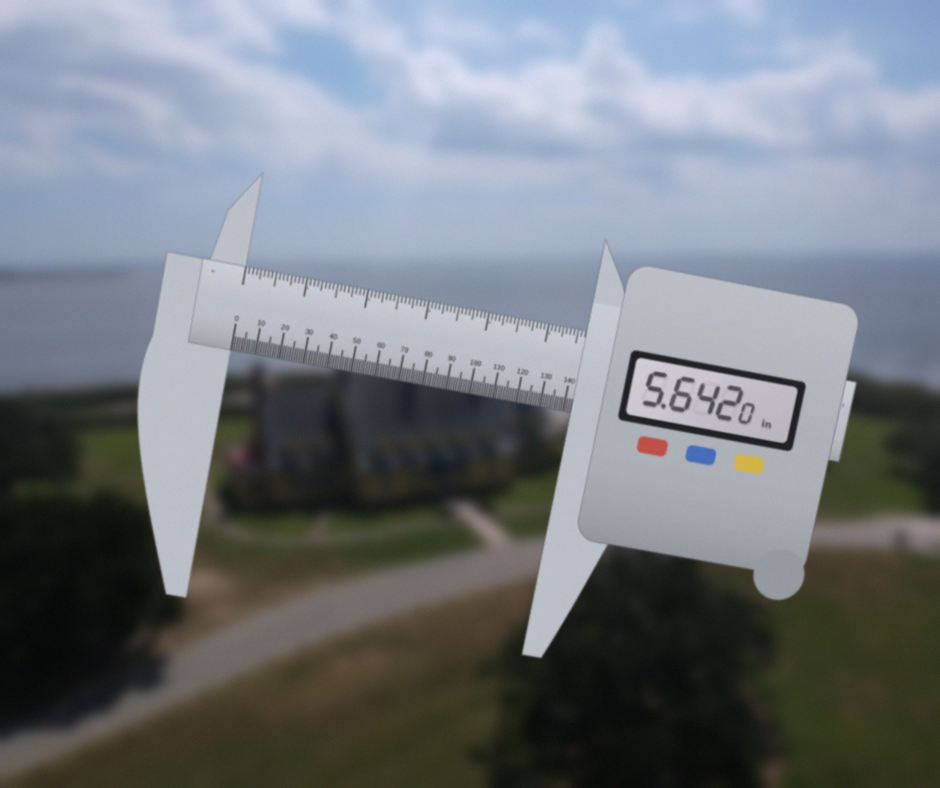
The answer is 5.6420 in
